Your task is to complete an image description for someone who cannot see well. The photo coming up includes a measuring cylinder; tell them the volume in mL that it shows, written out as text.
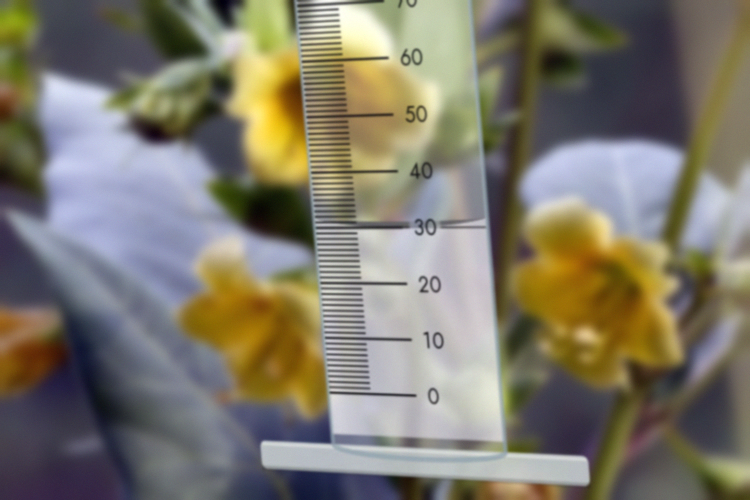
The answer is 30 mL
